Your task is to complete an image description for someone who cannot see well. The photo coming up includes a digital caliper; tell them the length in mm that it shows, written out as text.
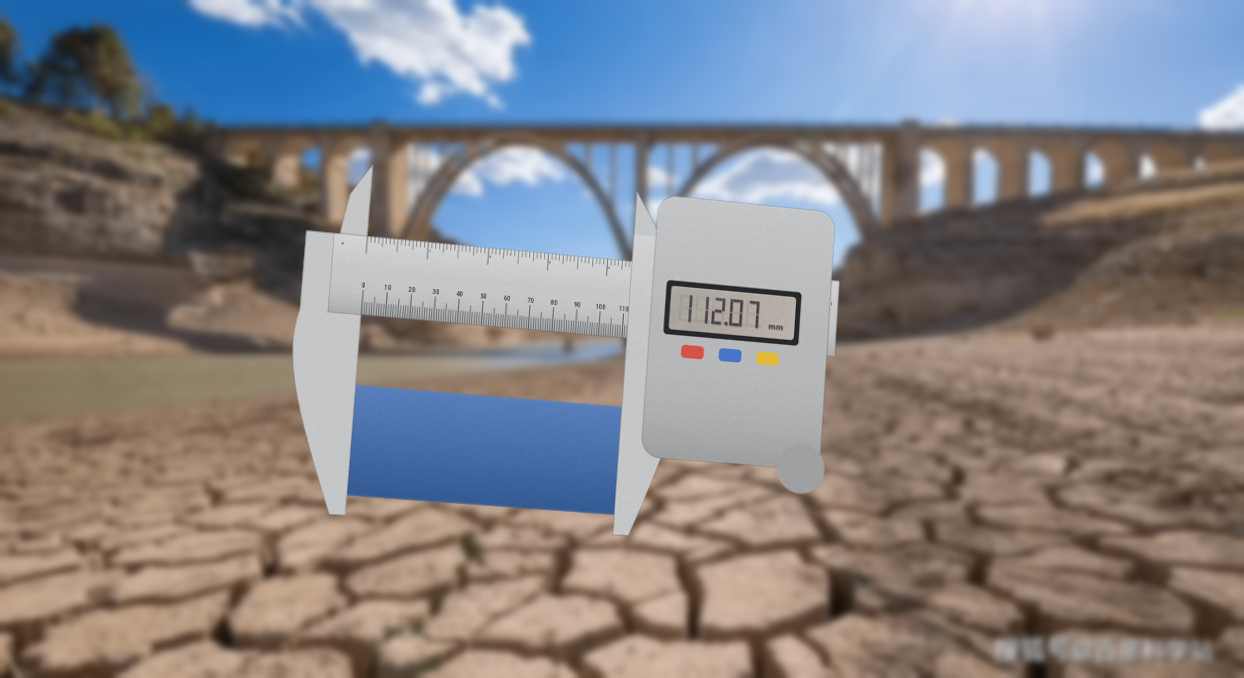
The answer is 112.07 mm
